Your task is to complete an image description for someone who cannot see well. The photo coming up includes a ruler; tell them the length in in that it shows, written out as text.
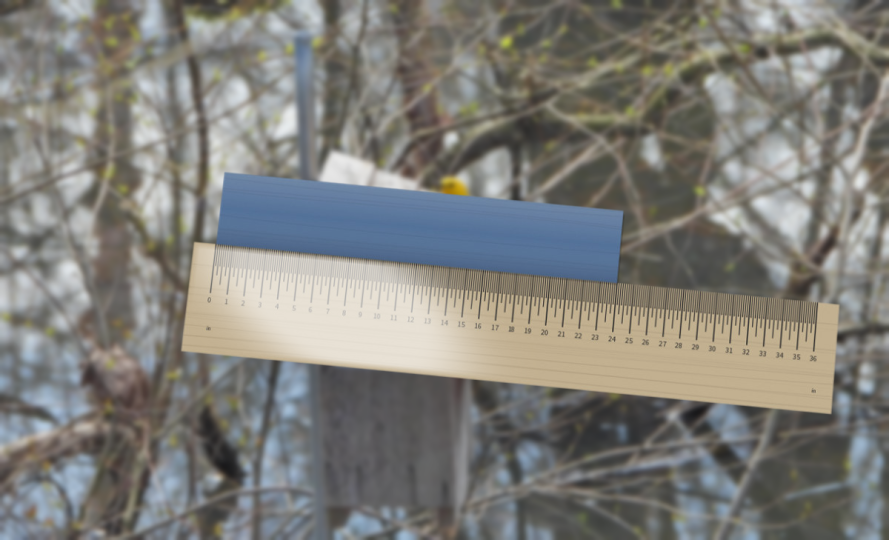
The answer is 24 in
